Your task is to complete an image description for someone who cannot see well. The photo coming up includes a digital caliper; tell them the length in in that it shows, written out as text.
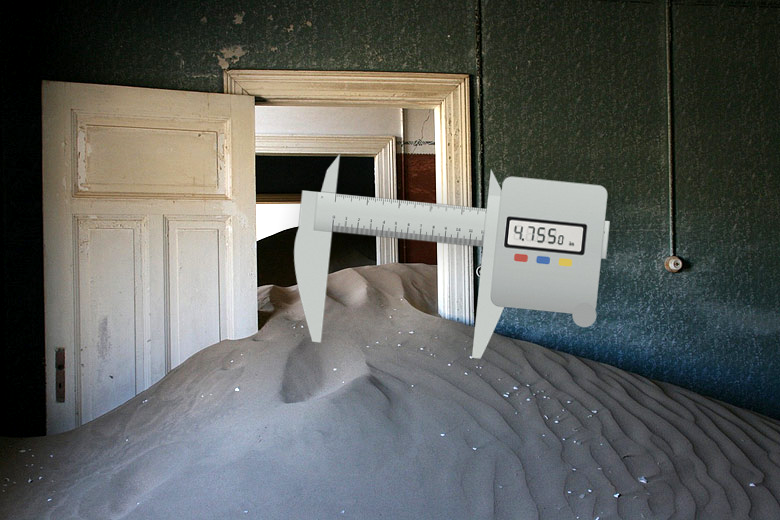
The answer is 4.7550 in
